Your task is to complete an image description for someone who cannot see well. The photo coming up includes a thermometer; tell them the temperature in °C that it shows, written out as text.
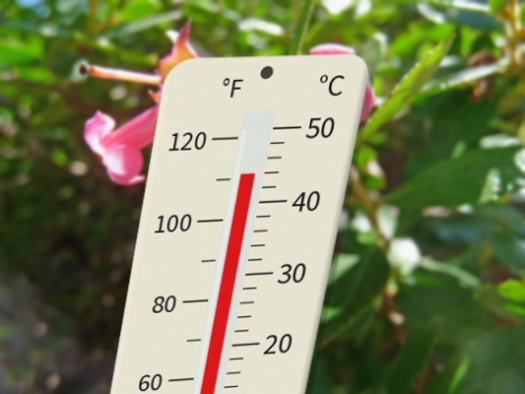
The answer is 44 °C
